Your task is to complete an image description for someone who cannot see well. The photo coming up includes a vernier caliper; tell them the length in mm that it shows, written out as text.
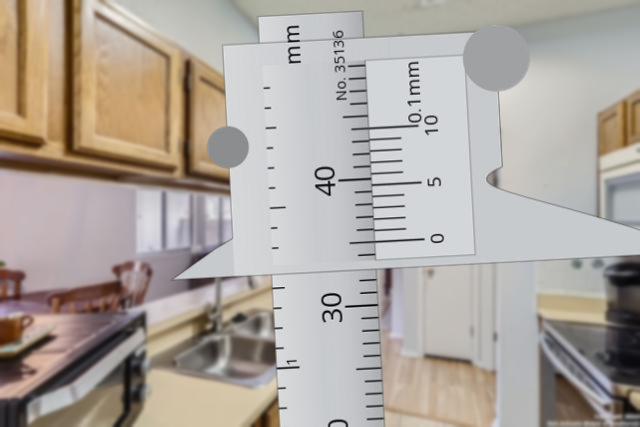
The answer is 35.0 mm
